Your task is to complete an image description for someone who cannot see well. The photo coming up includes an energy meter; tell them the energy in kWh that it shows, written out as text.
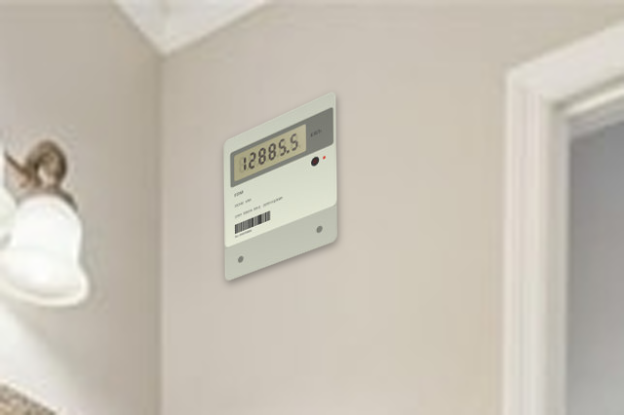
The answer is 12885.5 kWh
